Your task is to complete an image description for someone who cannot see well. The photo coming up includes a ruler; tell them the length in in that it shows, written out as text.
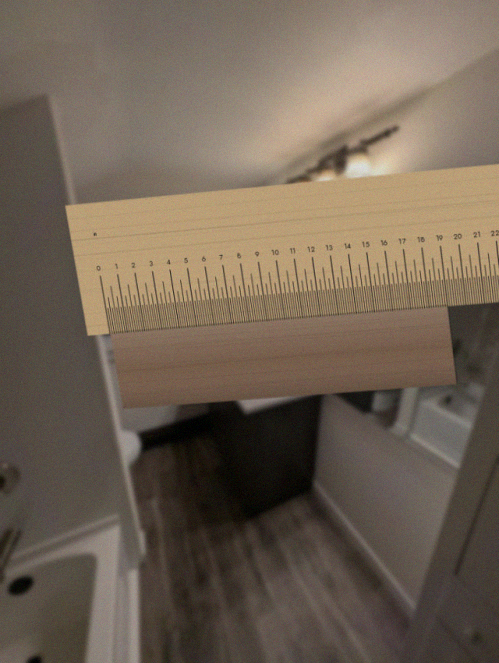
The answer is 19 in
